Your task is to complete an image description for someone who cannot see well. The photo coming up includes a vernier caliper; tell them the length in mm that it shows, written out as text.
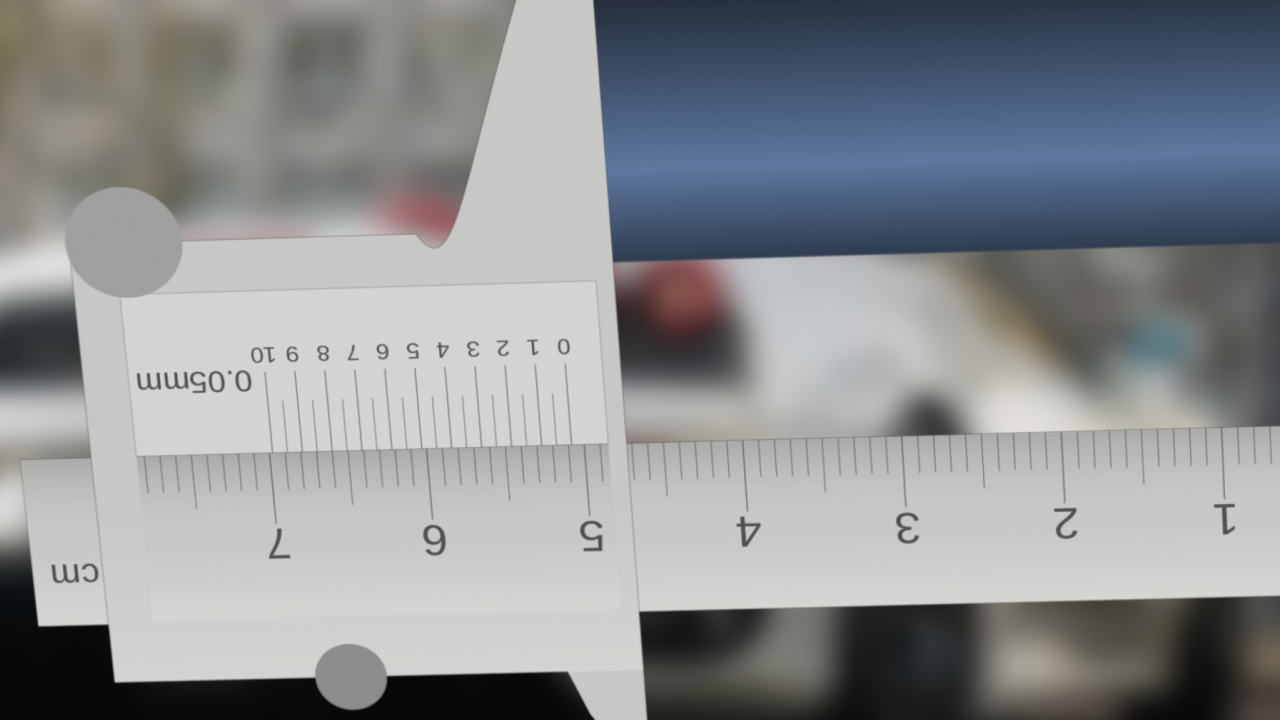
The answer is 50.8 mm
